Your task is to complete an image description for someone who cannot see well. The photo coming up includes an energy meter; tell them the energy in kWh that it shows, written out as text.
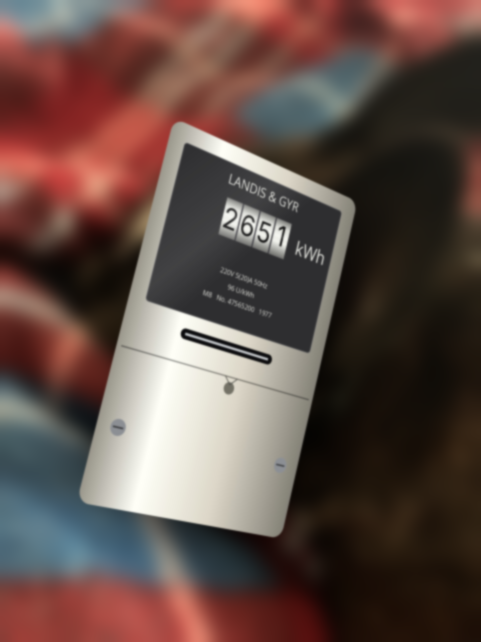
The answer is 2651 kWh
